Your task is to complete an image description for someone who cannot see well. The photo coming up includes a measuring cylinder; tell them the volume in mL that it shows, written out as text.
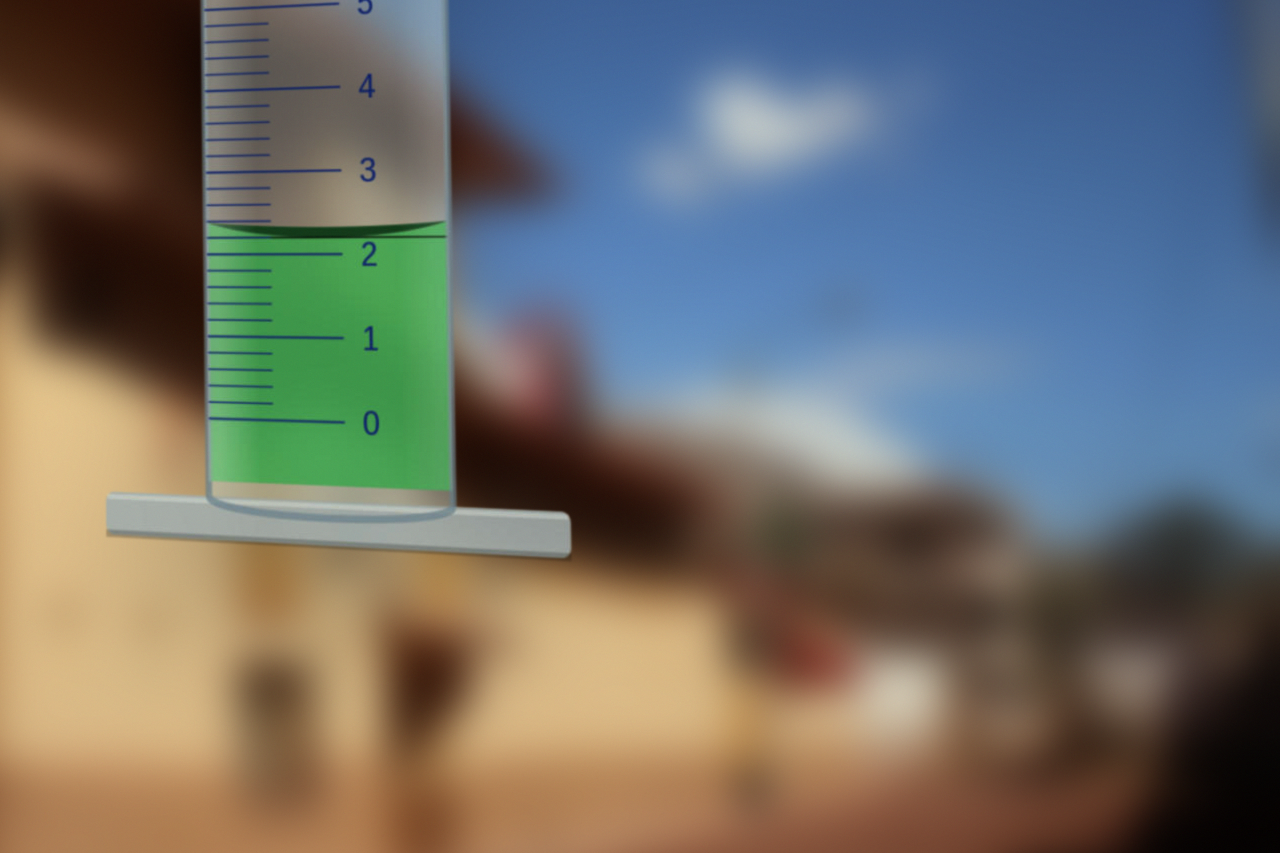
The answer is 2.2 mL
